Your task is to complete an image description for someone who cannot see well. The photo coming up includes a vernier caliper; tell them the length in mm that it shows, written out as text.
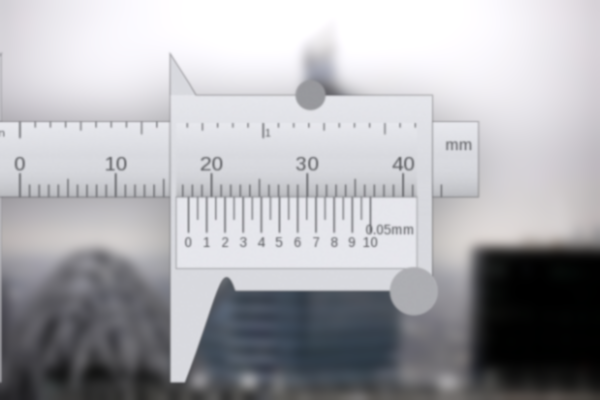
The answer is 17.6 mm
